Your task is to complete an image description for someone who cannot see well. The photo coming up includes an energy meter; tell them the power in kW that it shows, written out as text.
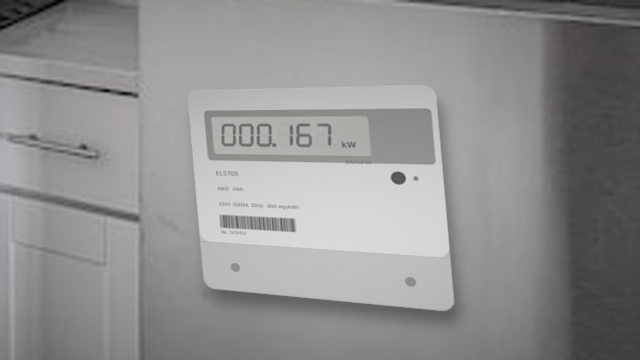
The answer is 0.167 kW
